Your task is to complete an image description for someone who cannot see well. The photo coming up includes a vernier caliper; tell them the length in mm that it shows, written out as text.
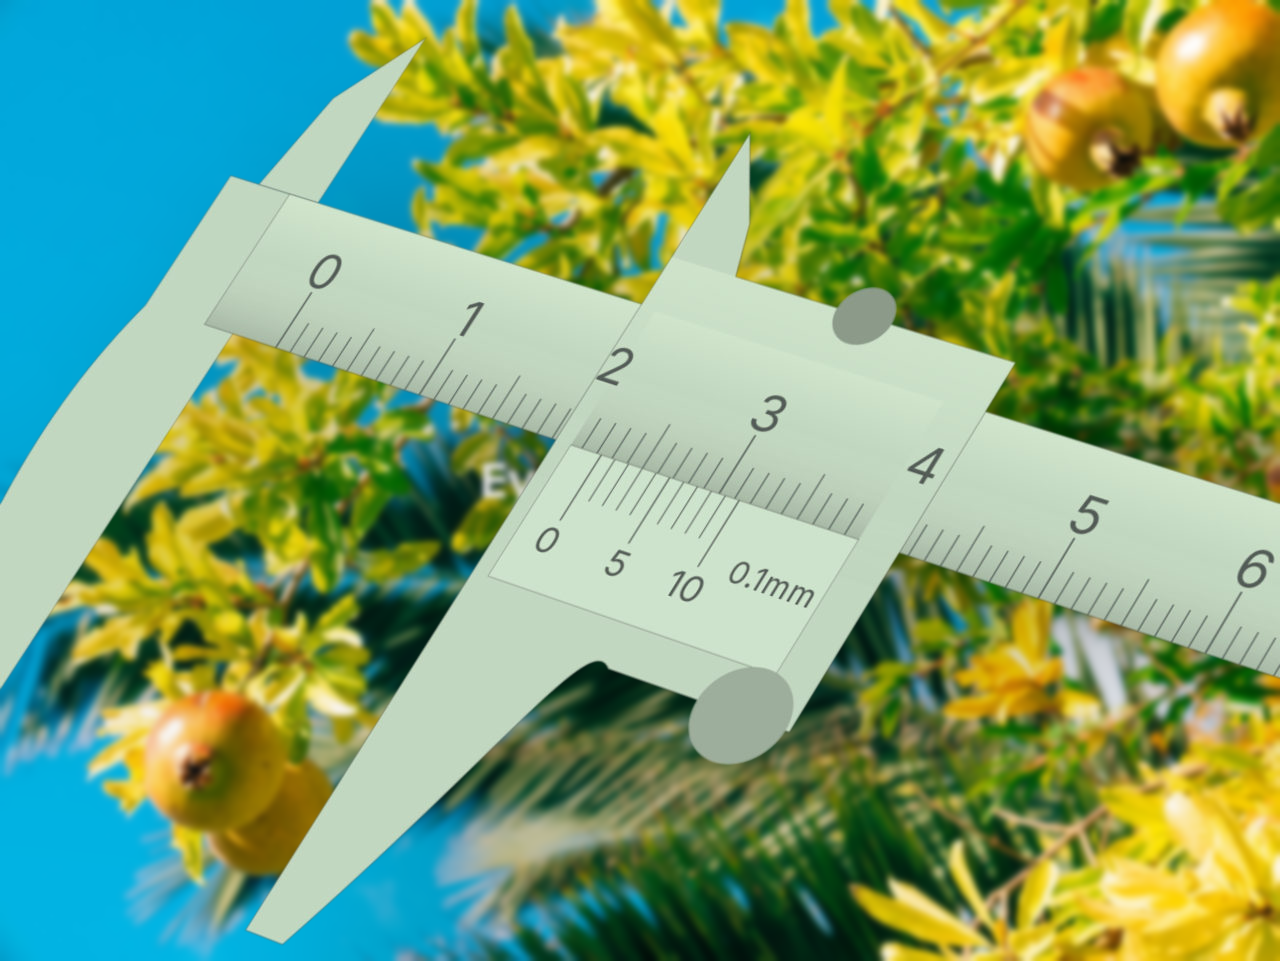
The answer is 22.3 mm
